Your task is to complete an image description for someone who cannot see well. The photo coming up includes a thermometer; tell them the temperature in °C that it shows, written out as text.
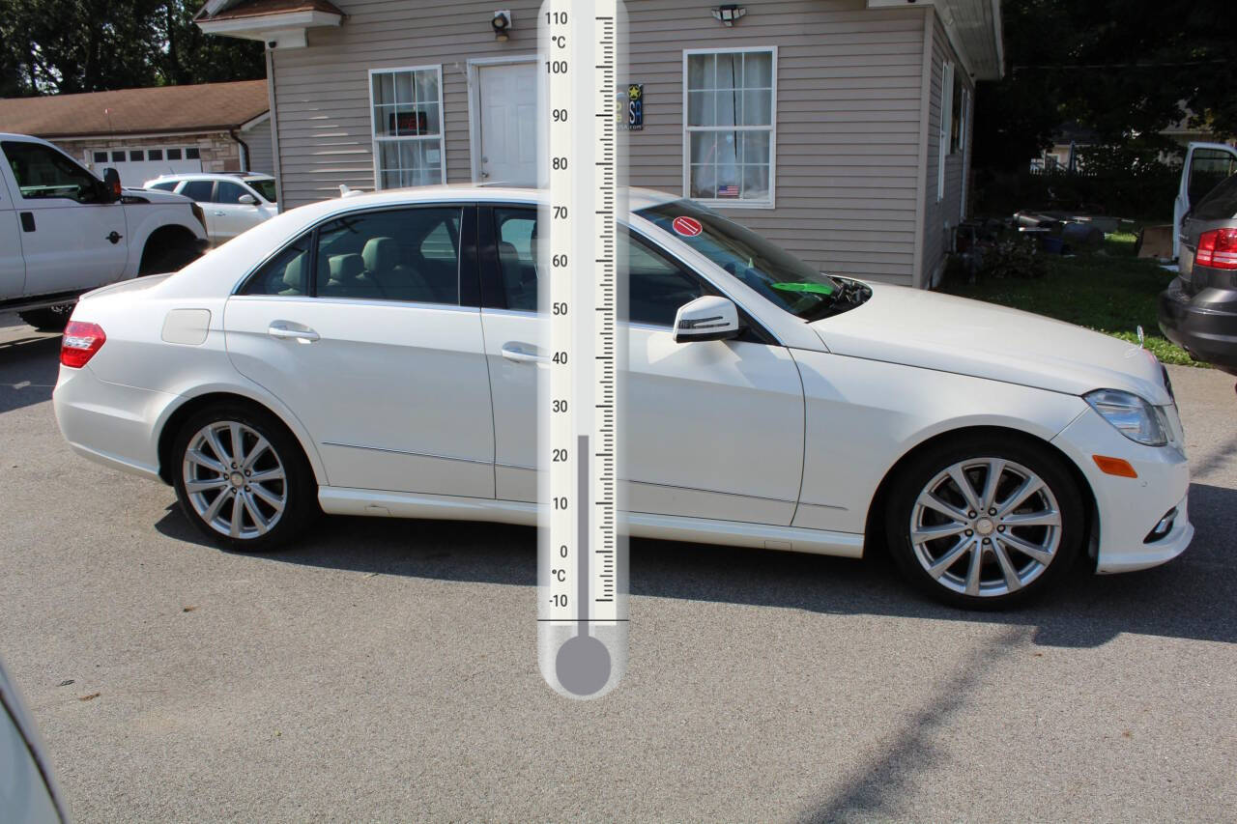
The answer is 24 °C
